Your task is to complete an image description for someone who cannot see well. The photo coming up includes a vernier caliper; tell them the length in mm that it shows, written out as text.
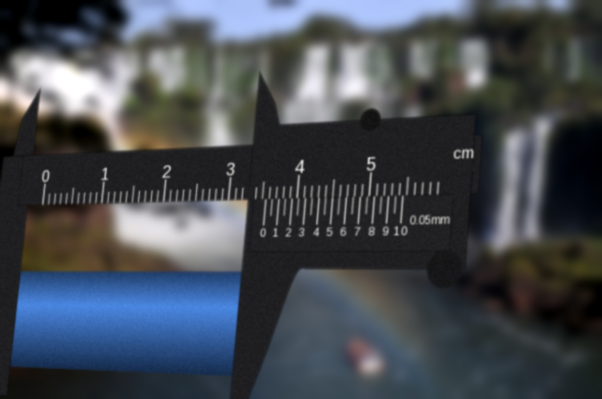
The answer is 35.5 mm
